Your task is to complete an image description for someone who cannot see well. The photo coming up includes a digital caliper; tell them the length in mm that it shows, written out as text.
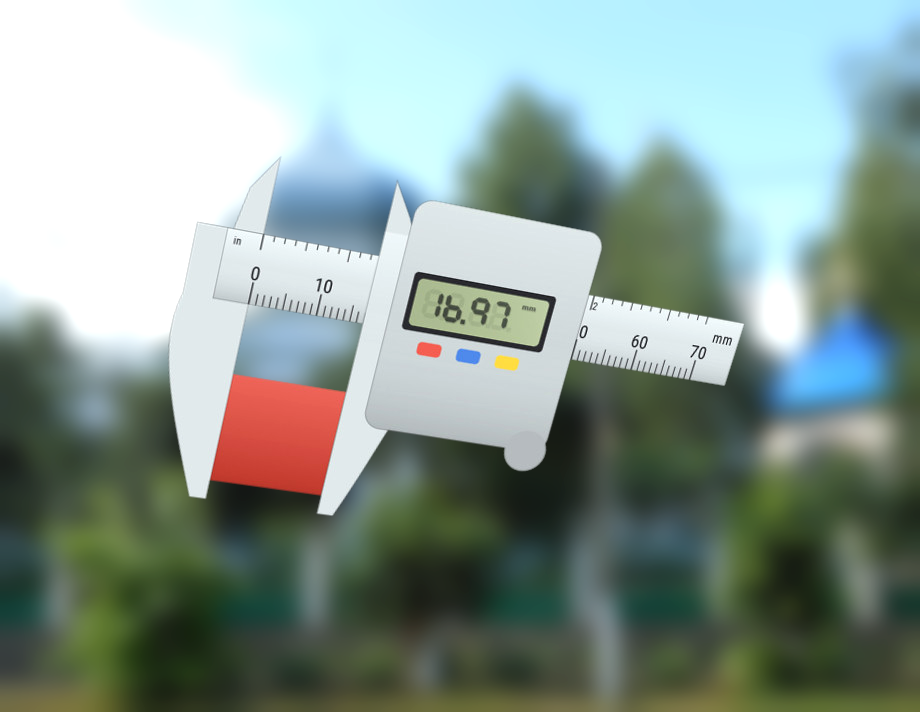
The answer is 16.97 mm
